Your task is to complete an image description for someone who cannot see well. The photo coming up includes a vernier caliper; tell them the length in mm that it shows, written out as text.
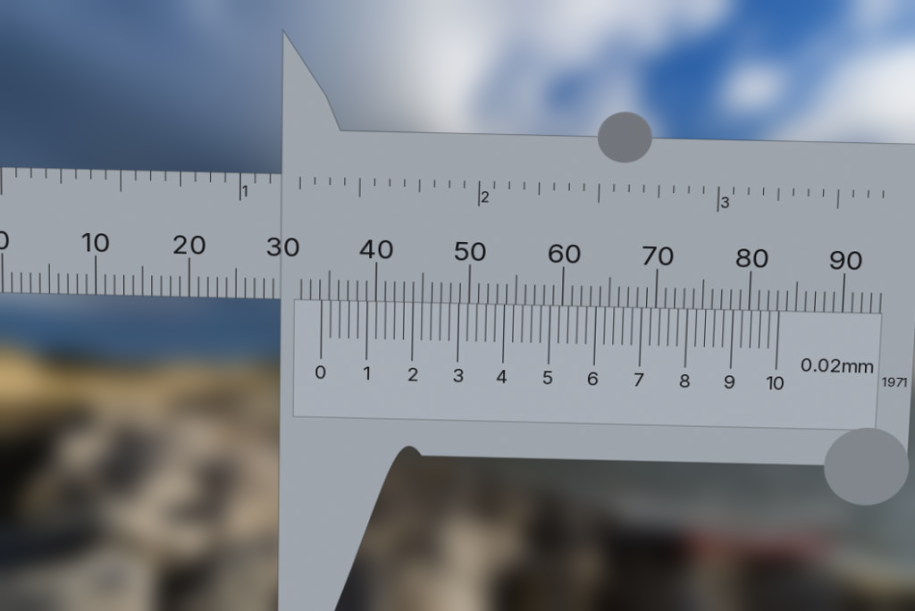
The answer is 34.2 mm
